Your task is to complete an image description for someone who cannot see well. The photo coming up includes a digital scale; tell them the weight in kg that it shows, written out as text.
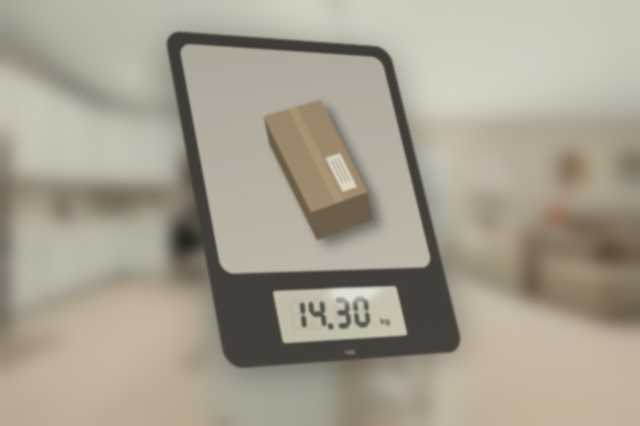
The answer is 14.30 kg
